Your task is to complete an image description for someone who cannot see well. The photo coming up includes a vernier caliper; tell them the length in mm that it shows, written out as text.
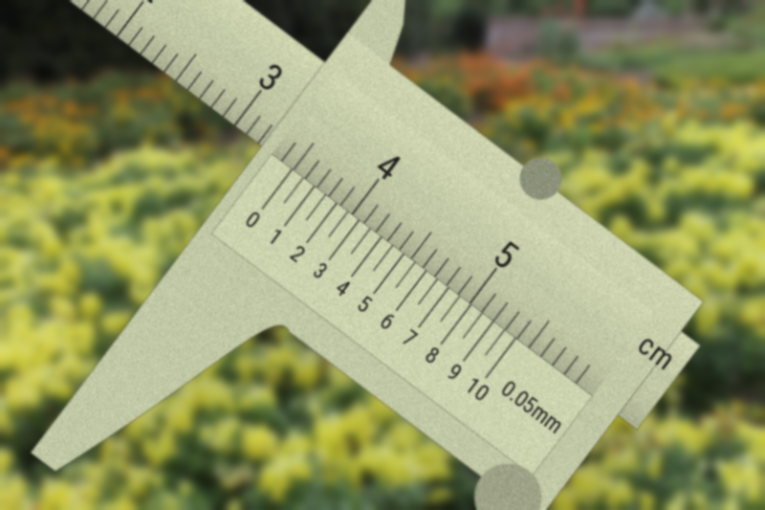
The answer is 34.9 mm
